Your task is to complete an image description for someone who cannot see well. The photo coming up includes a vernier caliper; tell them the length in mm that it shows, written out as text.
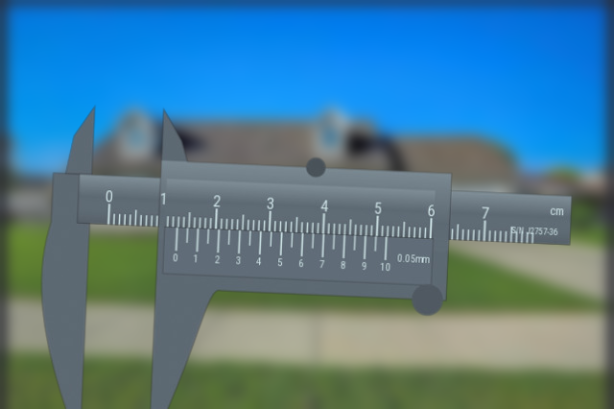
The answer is 12.8 mm
